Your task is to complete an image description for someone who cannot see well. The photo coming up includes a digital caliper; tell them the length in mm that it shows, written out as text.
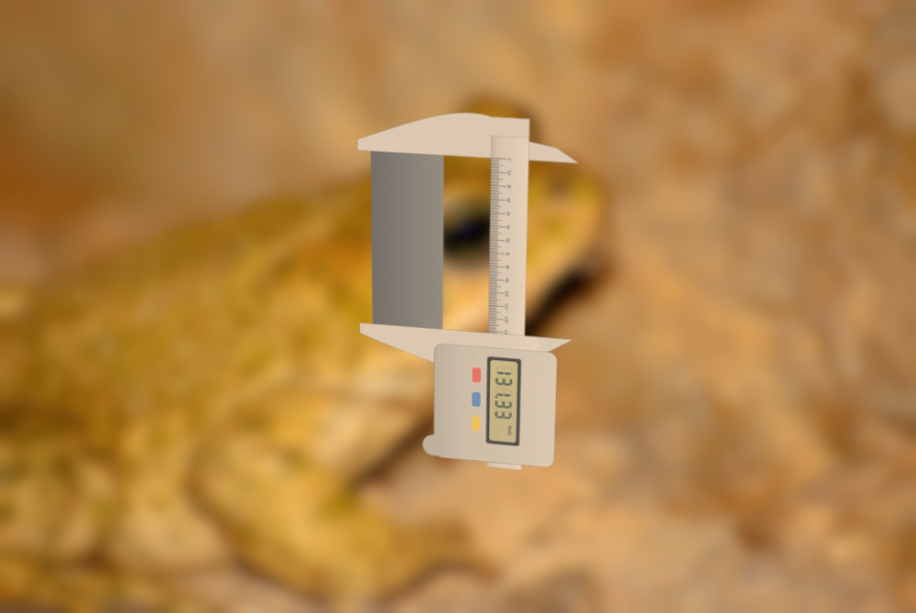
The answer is 131.33 mm
